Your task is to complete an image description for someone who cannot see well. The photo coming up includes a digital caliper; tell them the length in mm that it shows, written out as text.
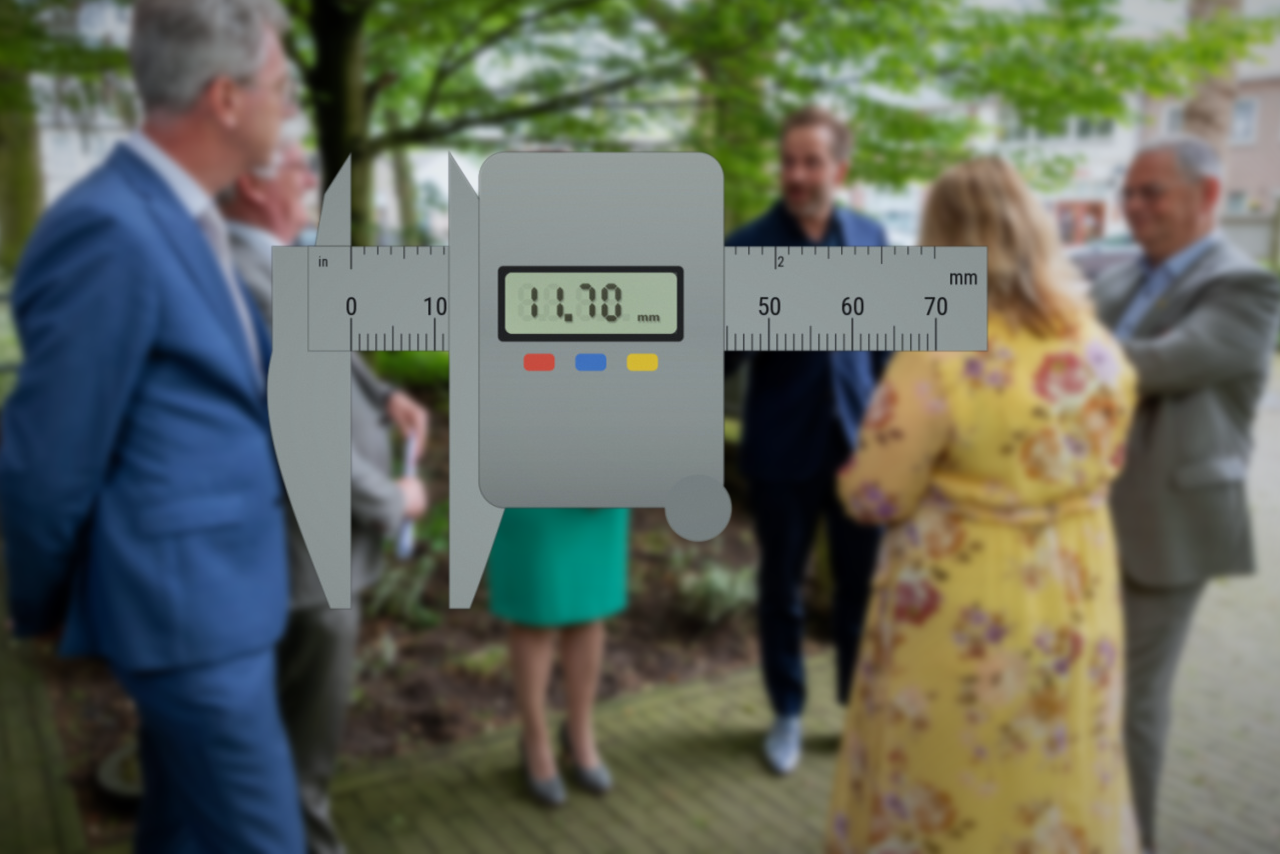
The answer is 11.70 mm
